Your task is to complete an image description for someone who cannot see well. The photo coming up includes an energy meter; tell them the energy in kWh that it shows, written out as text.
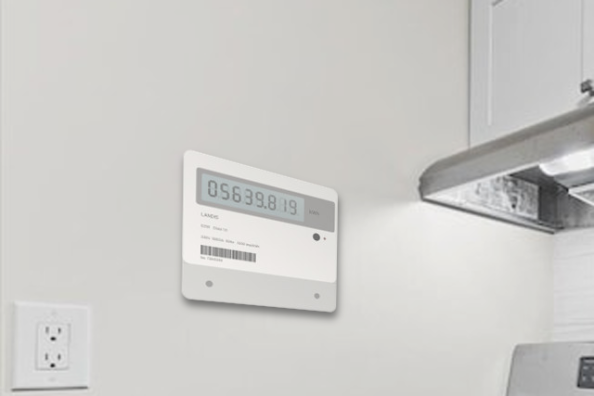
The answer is 5639.819 kWh
